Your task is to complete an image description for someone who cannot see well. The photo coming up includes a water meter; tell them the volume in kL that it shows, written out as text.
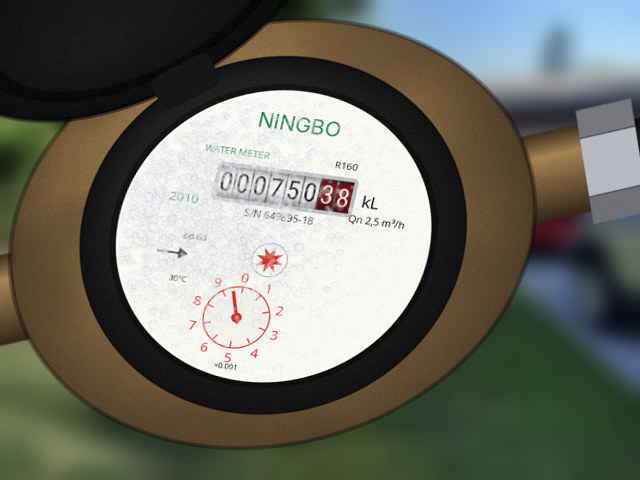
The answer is 750.379 kL
